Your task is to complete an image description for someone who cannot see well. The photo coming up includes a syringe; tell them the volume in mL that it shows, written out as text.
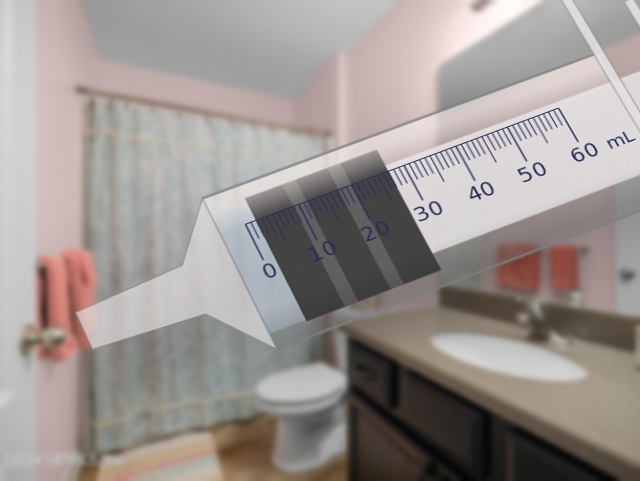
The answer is 2 mL
